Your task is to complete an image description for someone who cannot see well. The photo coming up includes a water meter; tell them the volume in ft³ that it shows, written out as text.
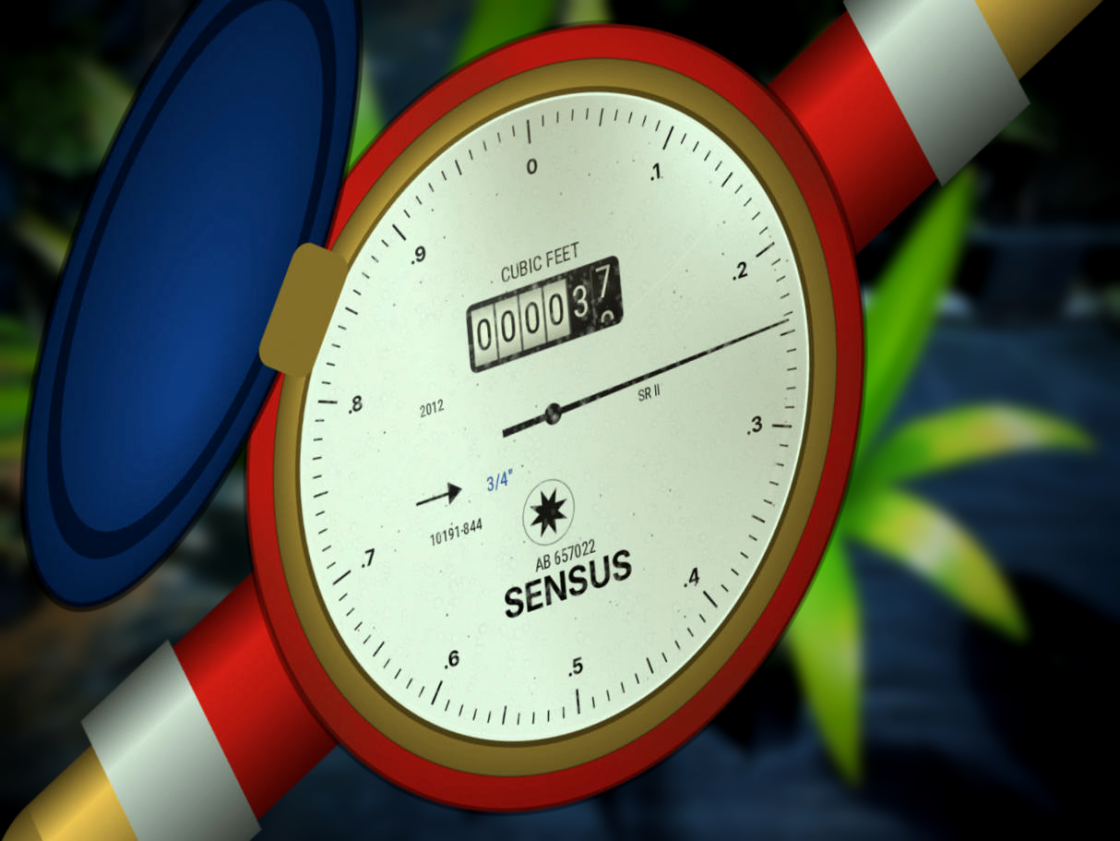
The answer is 37.24 ft³
